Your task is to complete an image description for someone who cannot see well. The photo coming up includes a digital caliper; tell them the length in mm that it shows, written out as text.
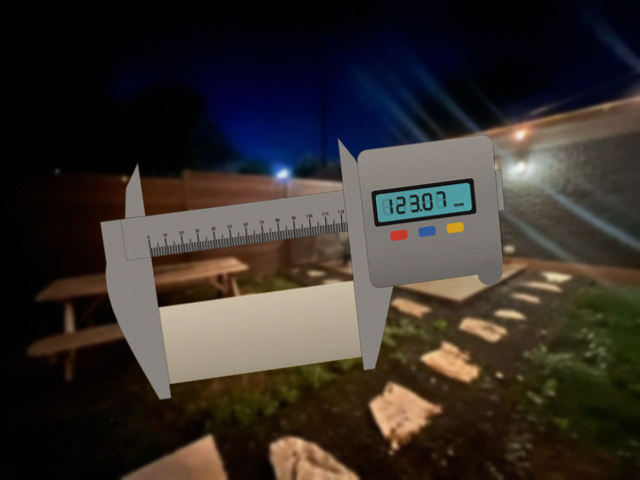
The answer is 123.07 mm
